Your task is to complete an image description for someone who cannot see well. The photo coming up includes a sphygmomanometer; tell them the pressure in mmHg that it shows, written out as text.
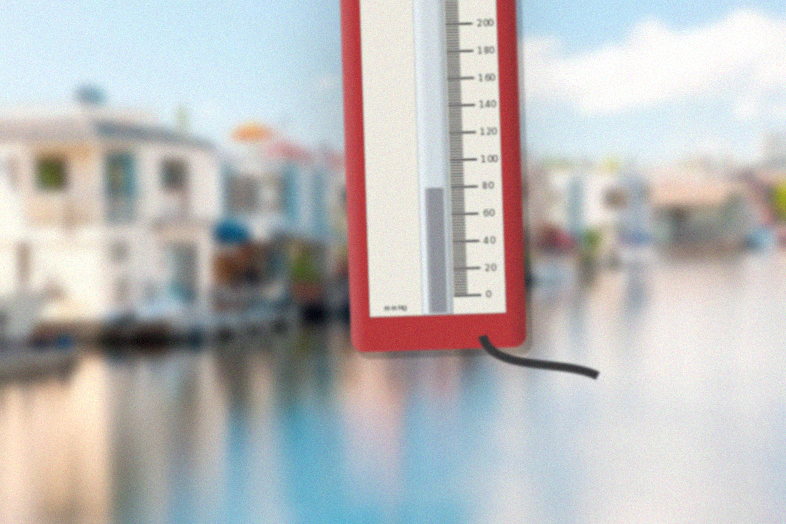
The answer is 80 mmHg
